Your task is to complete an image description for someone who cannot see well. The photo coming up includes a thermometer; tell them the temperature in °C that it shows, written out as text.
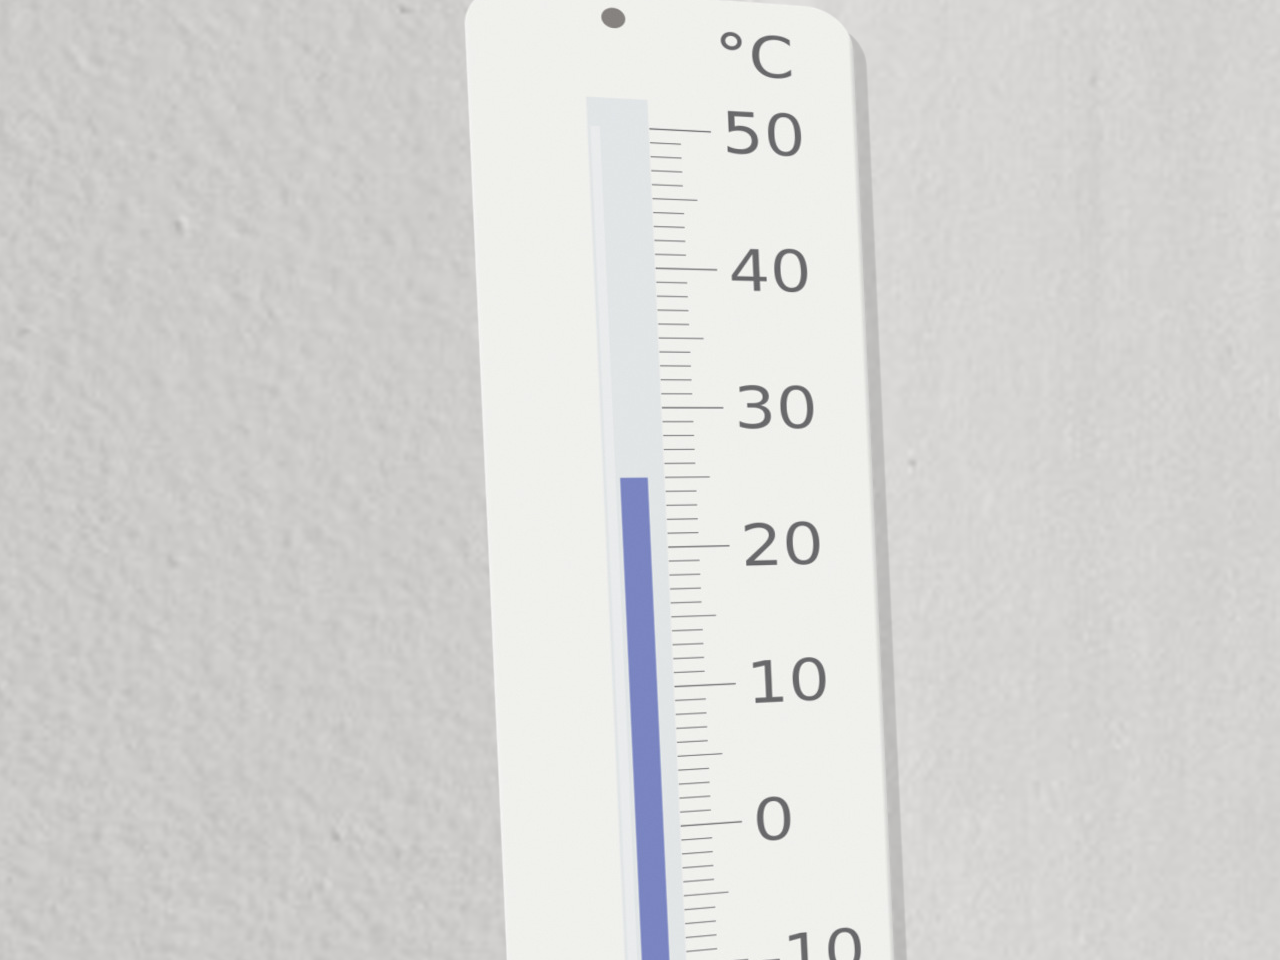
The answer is 25 °C
